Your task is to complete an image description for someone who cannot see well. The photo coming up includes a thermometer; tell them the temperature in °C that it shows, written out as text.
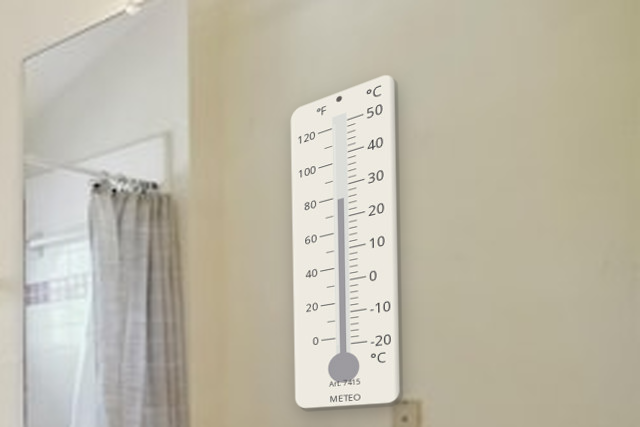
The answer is 26 °C
